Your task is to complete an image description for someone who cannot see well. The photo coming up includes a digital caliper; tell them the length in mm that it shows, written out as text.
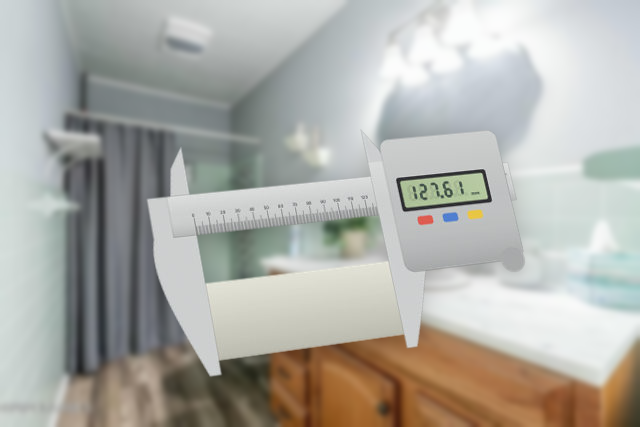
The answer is 127.61 mm
